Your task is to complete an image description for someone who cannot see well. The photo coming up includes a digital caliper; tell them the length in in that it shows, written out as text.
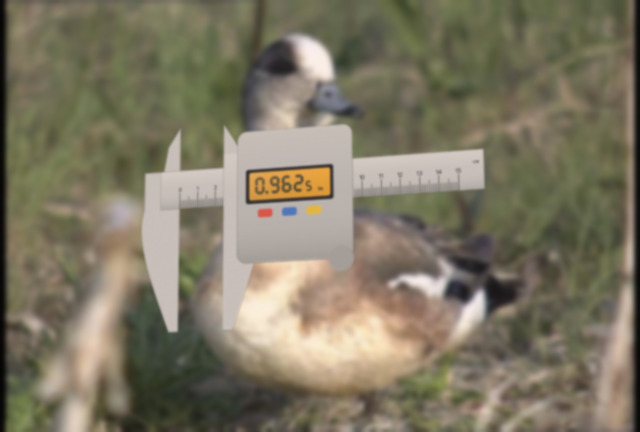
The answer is 0.9625 in
